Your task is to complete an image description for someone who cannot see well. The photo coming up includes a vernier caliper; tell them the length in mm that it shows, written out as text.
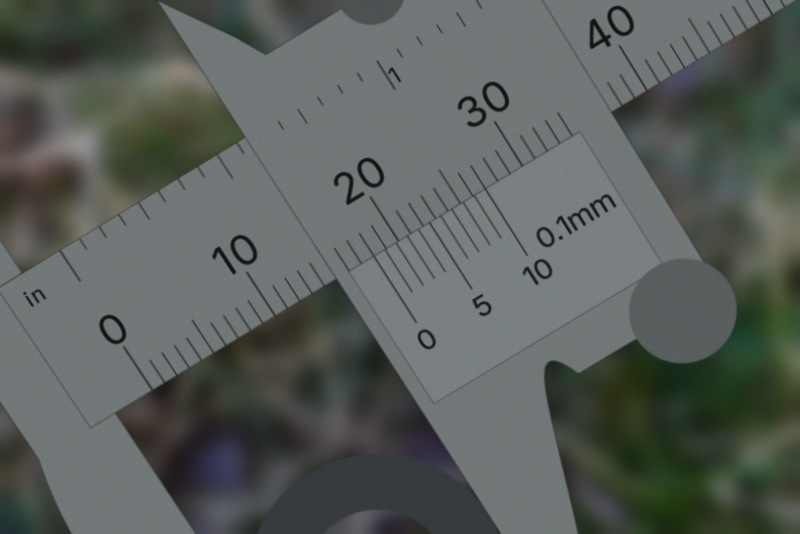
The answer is 18.0 mm
